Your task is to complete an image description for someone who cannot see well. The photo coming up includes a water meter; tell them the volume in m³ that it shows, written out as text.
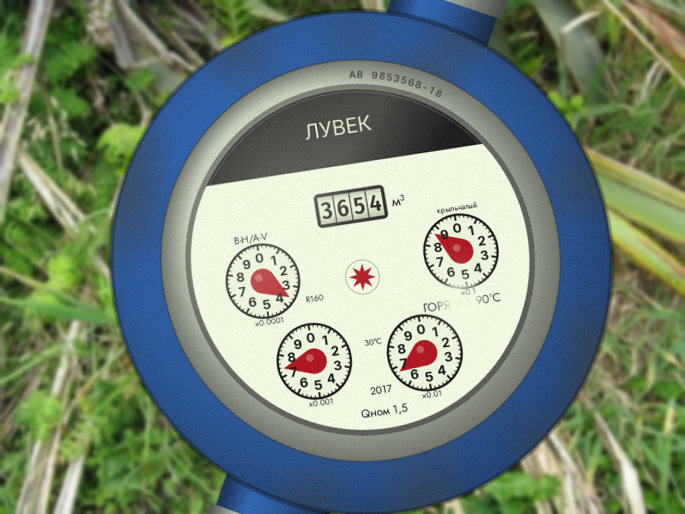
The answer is 3654.8673 m³
